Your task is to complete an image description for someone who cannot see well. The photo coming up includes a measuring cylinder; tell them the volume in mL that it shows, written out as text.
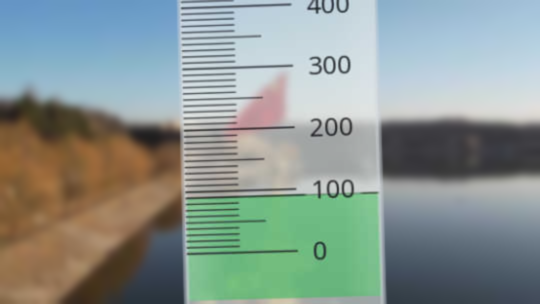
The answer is 90 mL
